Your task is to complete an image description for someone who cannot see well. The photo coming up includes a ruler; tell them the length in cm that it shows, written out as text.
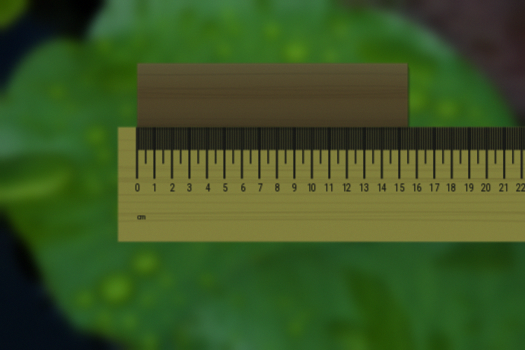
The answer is 15.5 cm
